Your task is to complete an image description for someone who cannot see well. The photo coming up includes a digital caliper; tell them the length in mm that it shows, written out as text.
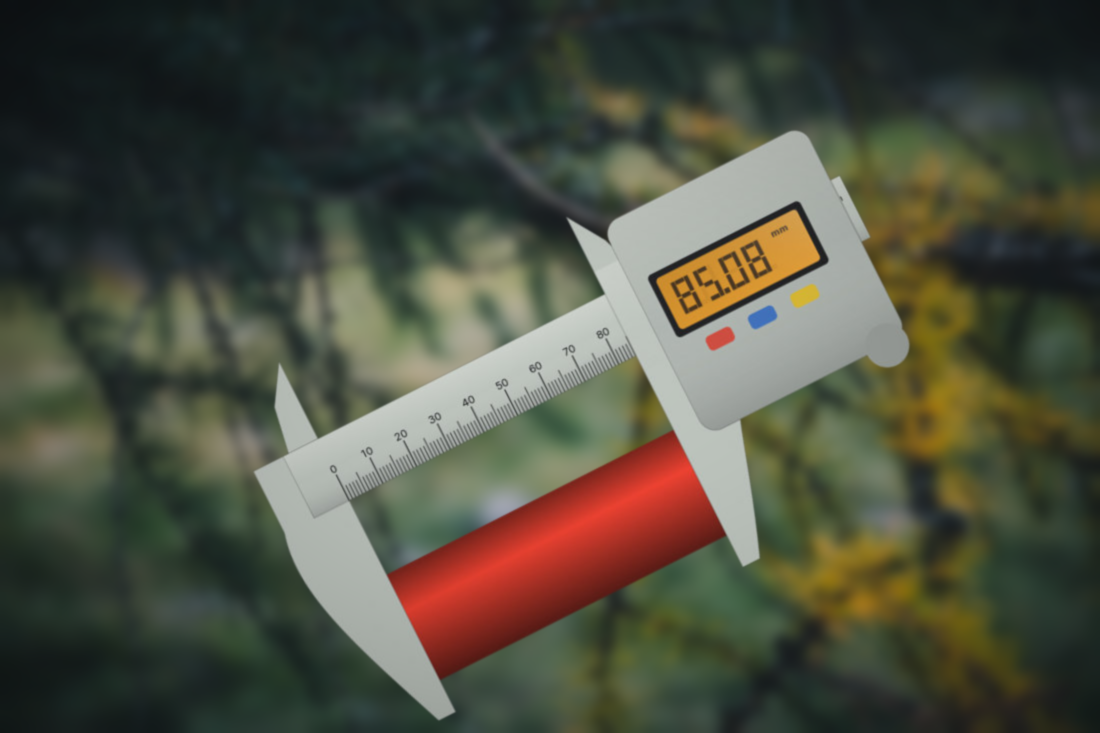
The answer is 85.08 mm
